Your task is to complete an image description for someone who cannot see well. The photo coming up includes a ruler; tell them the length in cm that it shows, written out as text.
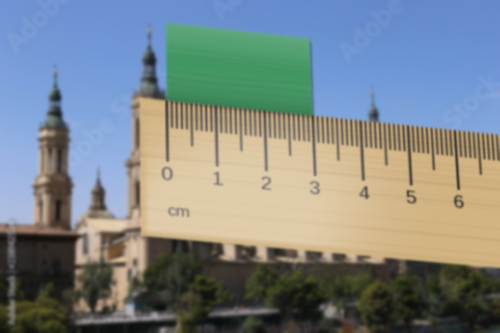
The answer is 3 cm
